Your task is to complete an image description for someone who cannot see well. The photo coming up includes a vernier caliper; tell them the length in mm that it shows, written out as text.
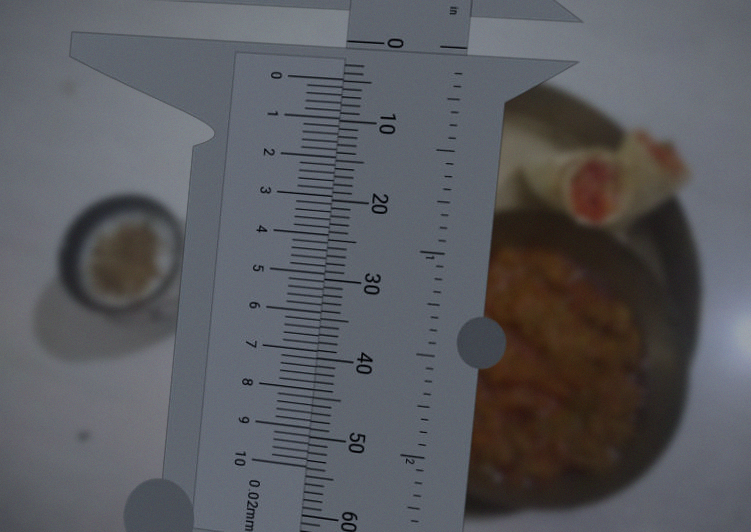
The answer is 4.8 mm
